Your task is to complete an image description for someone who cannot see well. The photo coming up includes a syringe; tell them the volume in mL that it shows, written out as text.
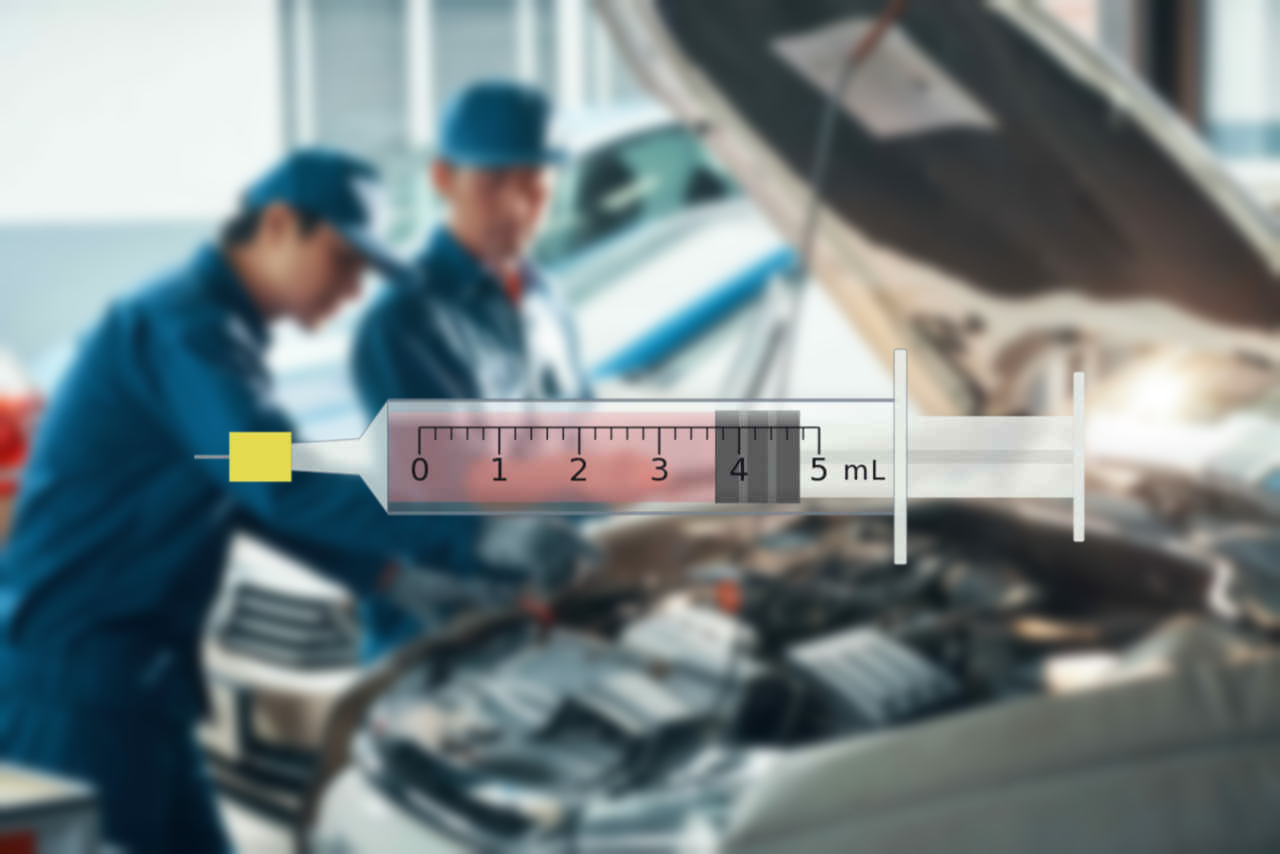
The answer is 3.7 mL
